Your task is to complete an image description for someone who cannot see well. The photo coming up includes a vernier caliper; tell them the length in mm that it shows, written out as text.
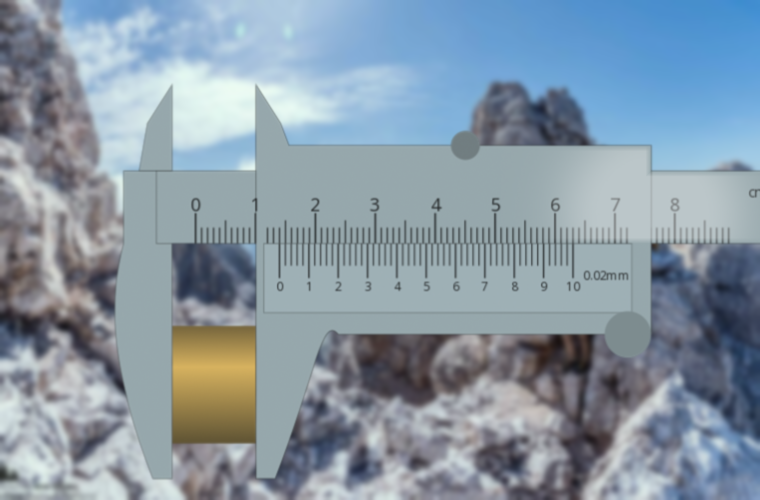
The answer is 14.0 mm
